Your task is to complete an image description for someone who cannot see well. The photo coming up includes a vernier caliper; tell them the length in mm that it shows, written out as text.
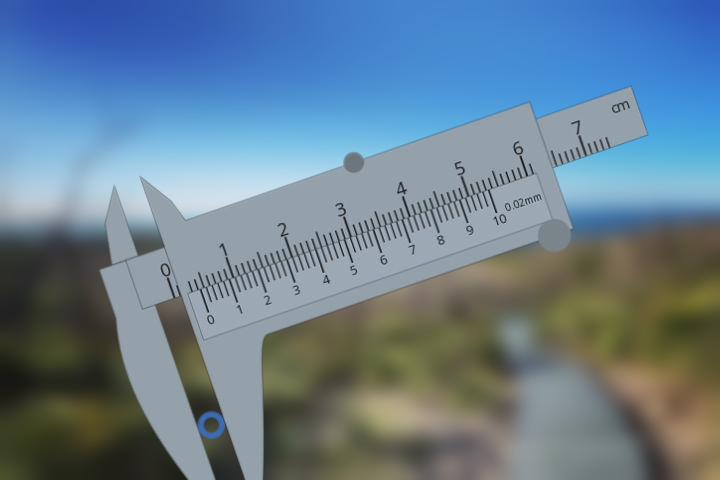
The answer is 4.4 mm
